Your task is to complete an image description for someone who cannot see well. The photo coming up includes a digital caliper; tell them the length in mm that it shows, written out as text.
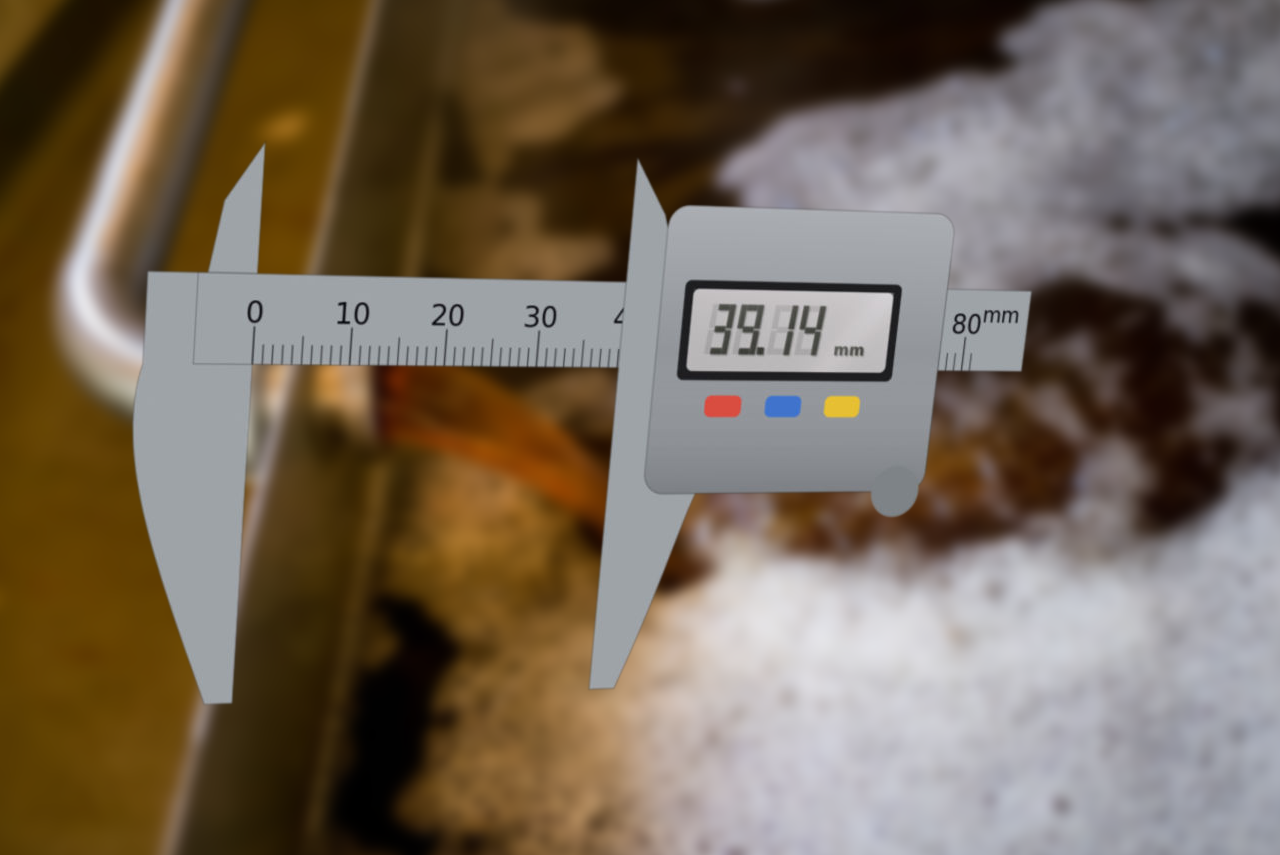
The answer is 39.14 mm
